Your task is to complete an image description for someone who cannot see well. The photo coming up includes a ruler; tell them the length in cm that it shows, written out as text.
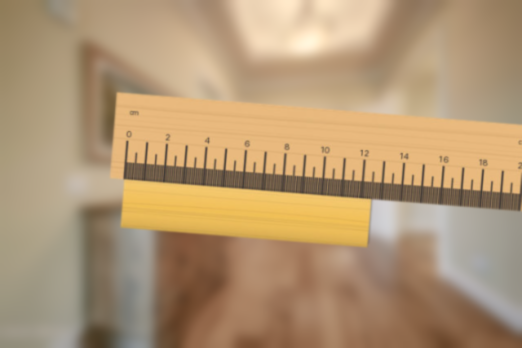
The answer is 12.5 cm
